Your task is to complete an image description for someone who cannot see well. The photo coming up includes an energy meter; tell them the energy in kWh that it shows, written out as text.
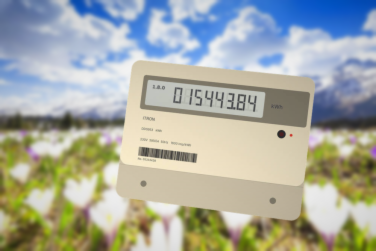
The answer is 15443.84 kWh
